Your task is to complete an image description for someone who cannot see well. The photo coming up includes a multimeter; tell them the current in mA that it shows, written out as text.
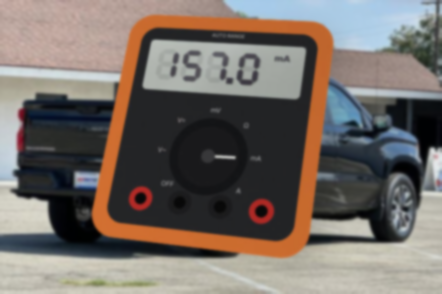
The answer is 157.0 mA
